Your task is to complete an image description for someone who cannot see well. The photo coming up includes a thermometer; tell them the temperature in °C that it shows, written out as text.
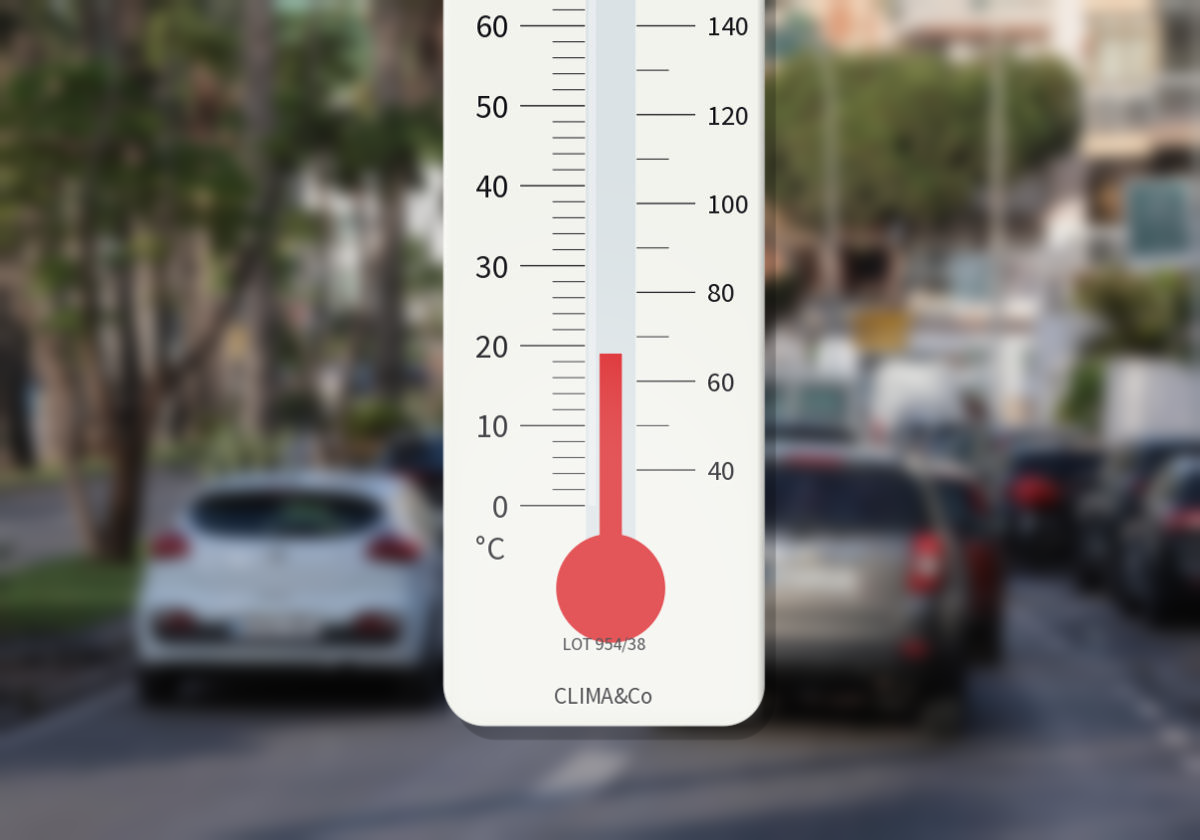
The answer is 19 °C
